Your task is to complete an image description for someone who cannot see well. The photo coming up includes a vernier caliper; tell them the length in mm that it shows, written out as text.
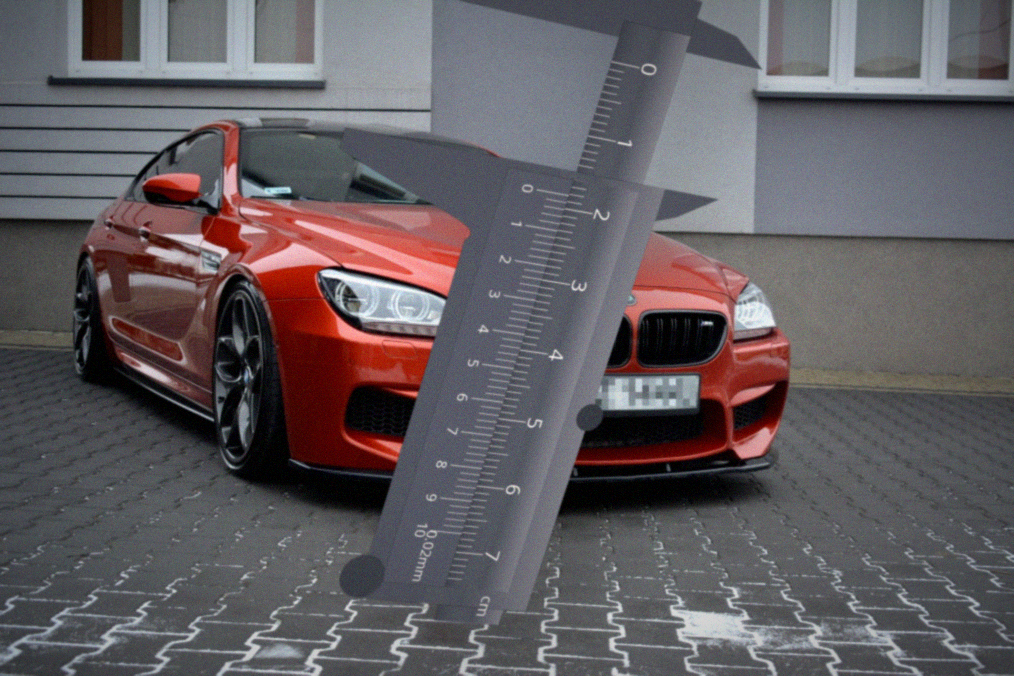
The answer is 18.2 mm
